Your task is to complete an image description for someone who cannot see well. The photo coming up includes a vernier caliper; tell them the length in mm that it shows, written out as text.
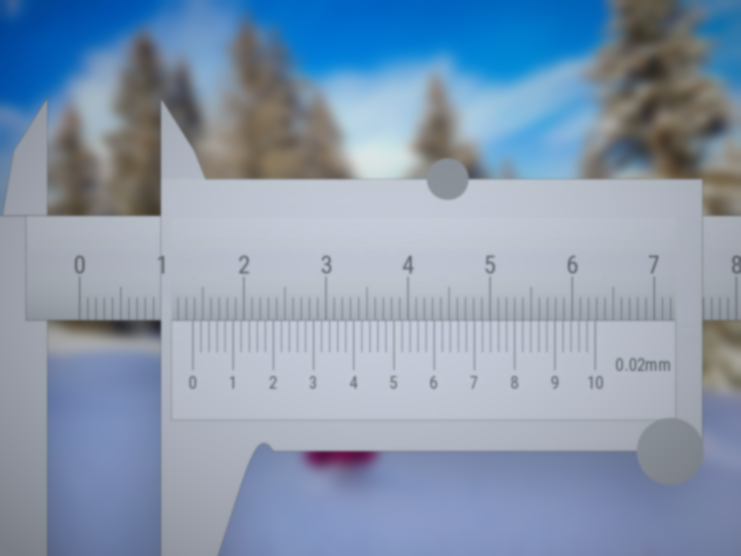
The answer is 13.8 mm
